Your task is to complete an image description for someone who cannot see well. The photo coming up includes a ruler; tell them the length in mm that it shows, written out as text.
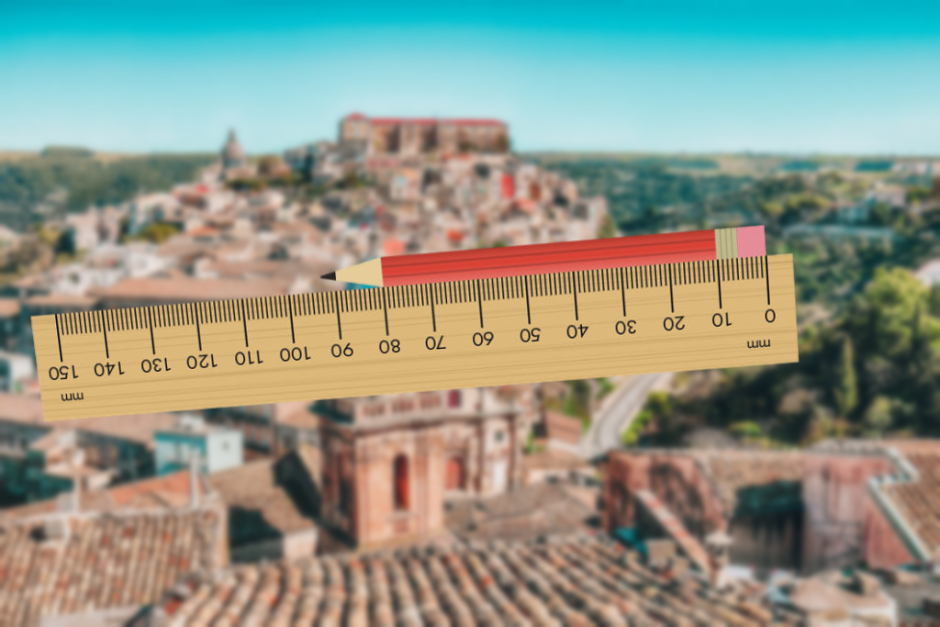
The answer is 93 mm
